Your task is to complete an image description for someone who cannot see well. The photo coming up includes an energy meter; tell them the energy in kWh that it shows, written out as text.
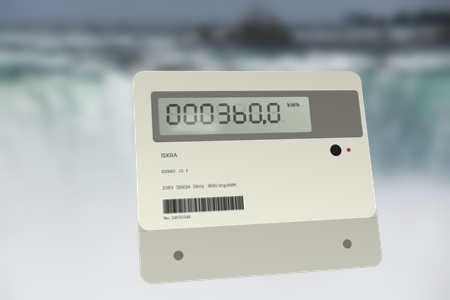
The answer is 360.0 kWh
